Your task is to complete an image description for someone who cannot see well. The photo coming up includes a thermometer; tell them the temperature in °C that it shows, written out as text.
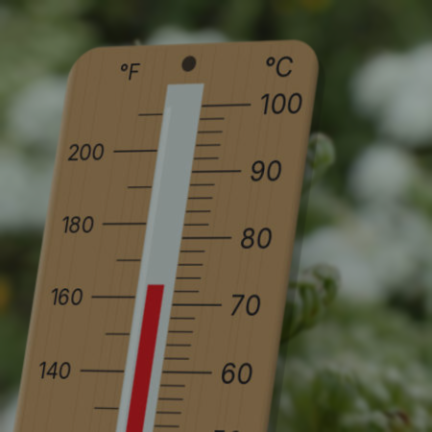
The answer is 73 °C
